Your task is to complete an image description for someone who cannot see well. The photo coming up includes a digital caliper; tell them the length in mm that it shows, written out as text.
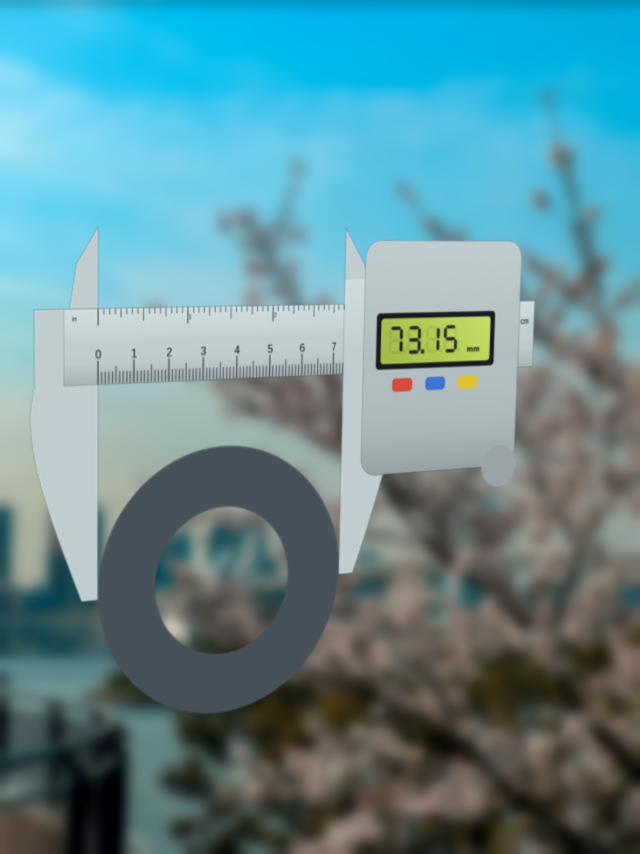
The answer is 73.15 mm
